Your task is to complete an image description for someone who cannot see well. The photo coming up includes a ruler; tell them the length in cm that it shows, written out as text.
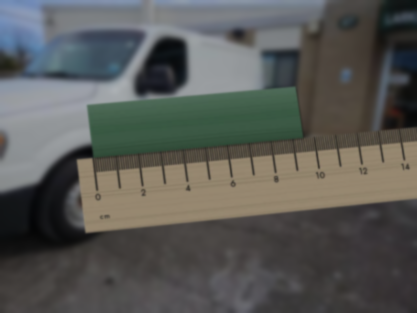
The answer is 9.5 cm
